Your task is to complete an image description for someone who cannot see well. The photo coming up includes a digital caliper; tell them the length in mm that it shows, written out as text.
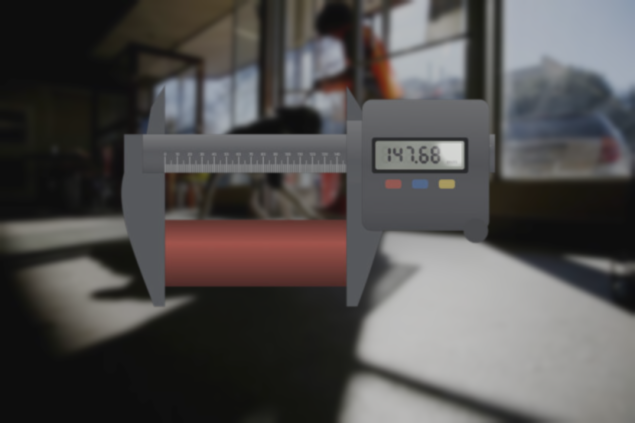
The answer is 147.68 mm
